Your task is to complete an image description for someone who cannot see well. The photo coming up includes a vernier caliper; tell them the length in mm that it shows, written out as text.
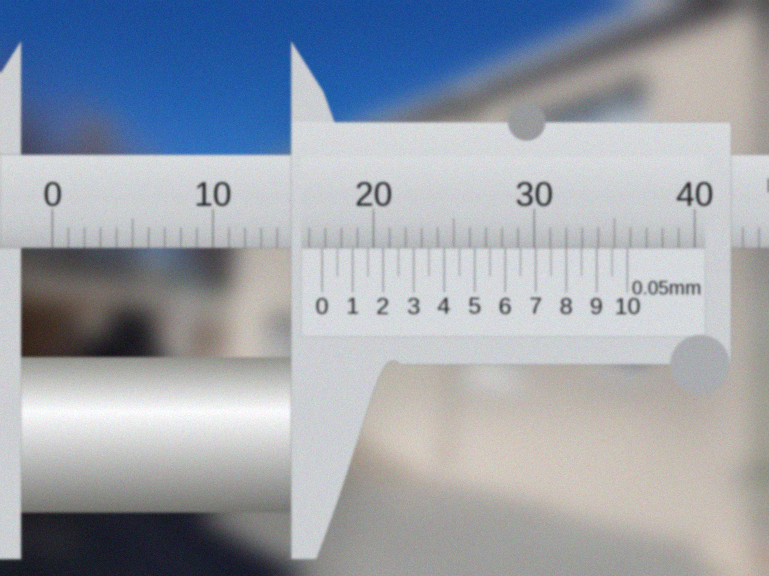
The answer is 16.8 mm
